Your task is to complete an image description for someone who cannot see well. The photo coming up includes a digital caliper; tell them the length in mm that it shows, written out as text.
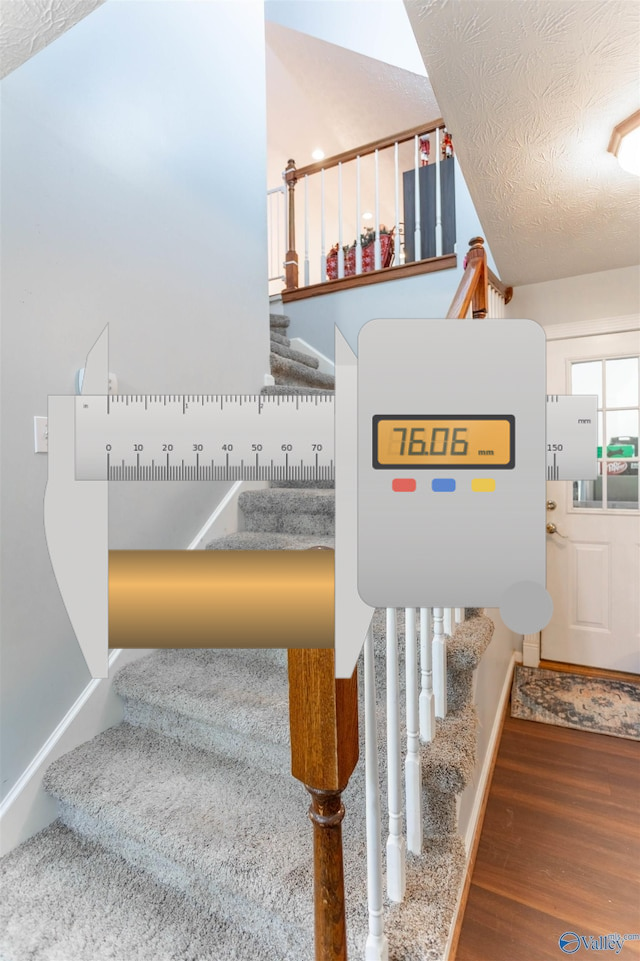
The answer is 76.06 mm
